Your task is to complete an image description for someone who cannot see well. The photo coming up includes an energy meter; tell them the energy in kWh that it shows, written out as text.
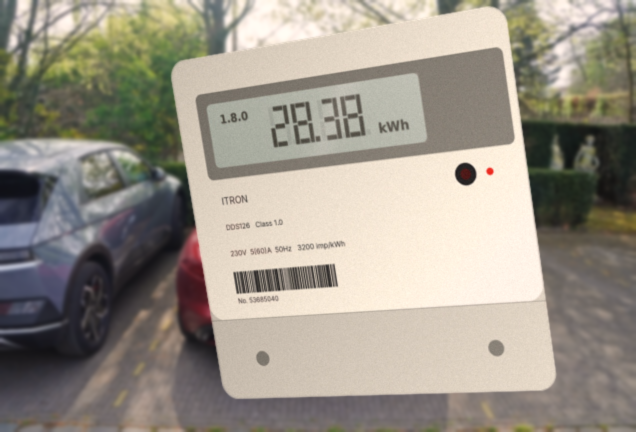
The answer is 28.38 kWh
